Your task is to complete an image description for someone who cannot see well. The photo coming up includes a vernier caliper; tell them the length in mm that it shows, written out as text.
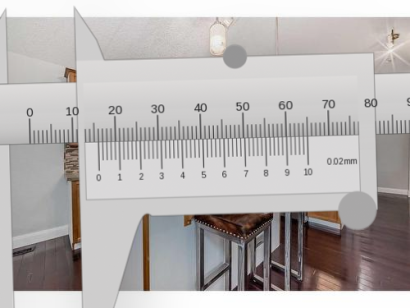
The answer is 16.0 mm
